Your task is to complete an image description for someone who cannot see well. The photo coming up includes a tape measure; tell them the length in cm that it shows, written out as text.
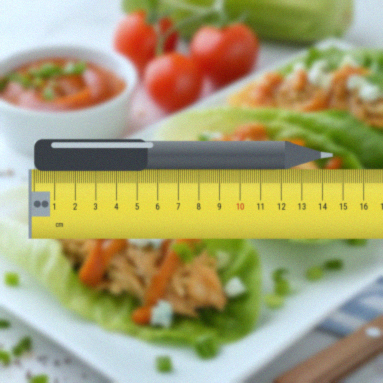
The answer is 14.5 cm
